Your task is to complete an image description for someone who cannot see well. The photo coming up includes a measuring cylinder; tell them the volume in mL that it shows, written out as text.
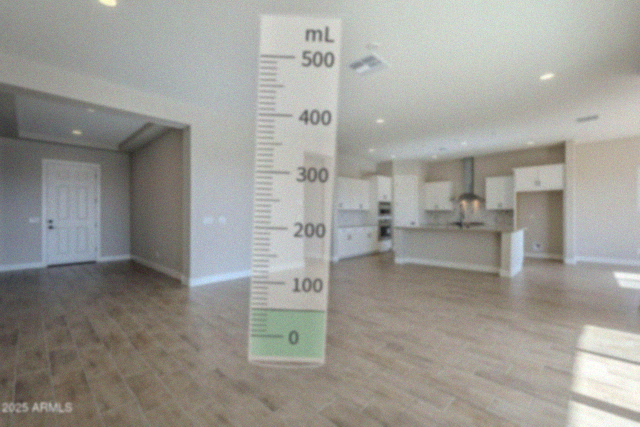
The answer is 50 mL
